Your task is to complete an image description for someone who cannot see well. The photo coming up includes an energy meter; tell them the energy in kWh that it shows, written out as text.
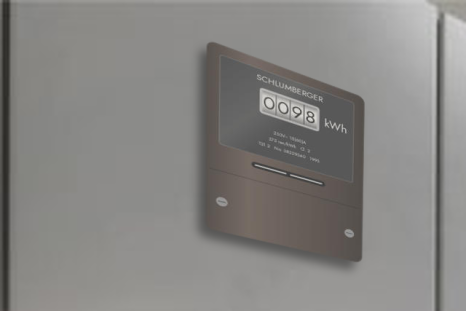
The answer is 98 kWh
